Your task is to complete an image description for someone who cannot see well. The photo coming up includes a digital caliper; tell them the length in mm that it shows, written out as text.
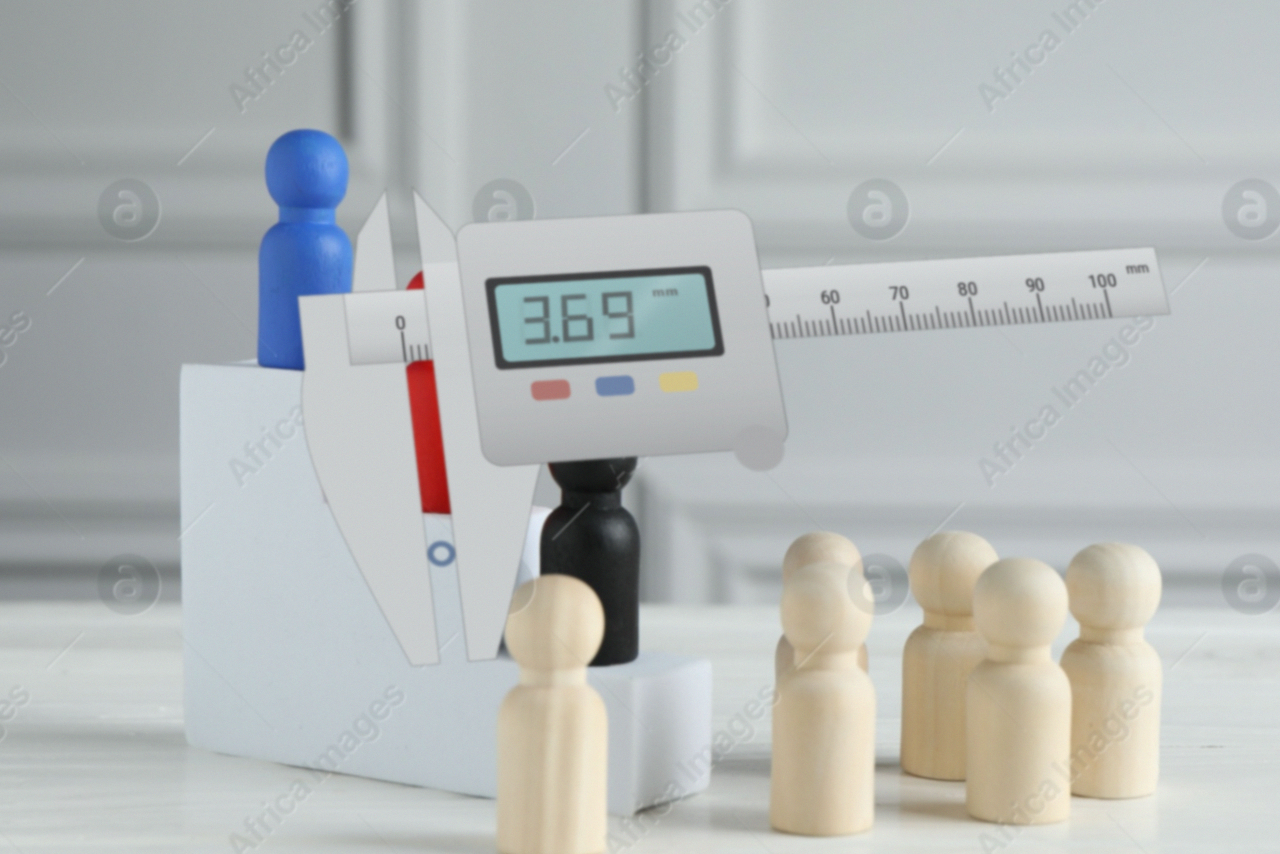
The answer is 3.69 mm
